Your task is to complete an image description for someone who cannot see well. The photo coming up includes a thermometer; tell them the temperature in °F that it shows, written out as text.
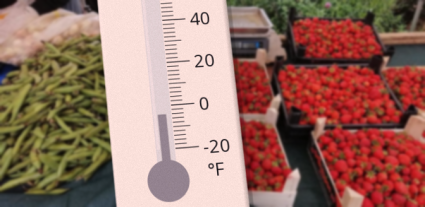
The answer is -4 °F
